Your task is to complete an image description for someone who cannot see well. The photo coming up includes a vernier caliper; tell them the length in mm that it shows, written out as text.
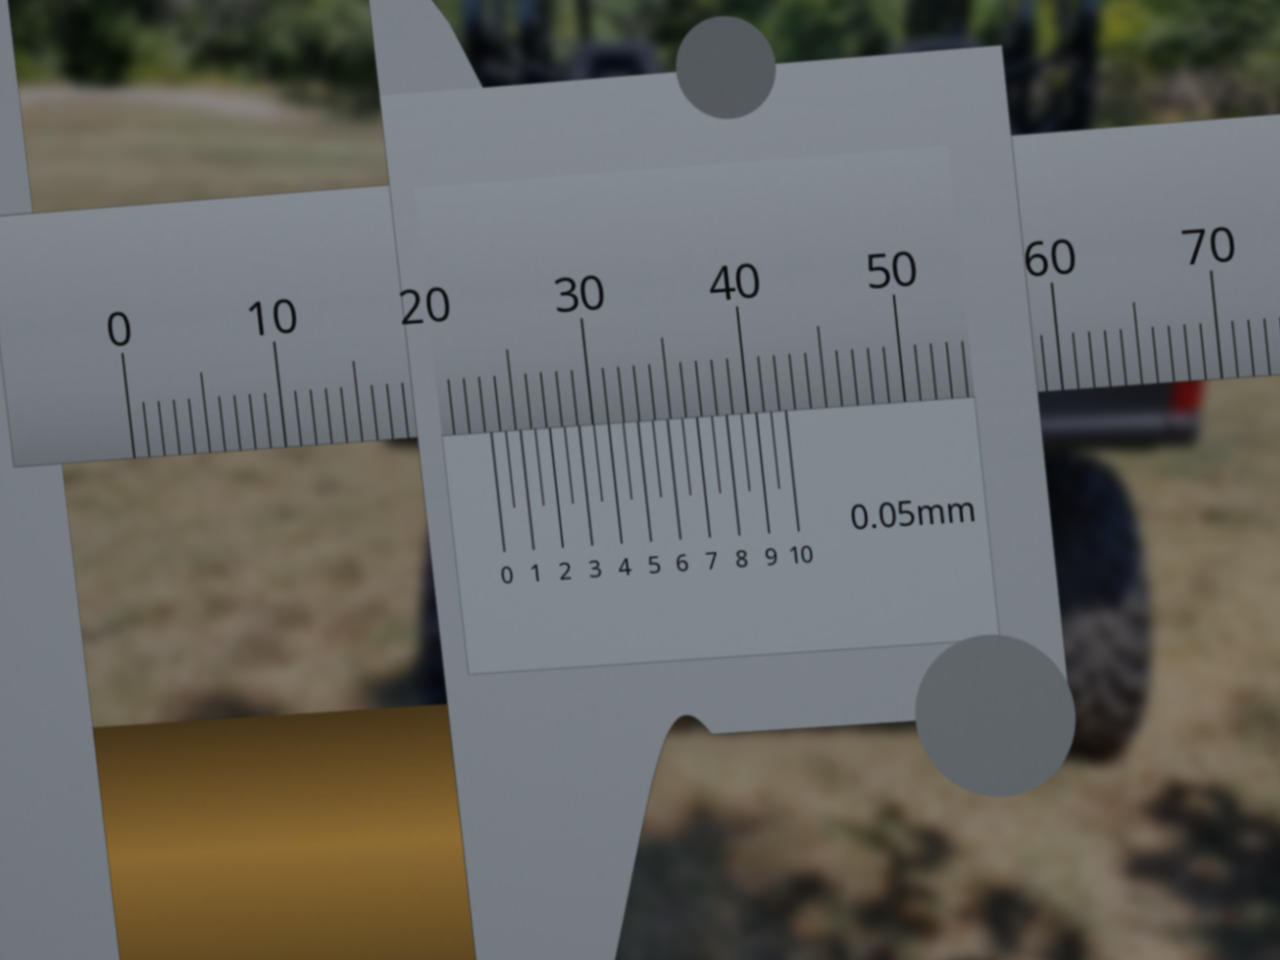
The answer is 23.4 mm
